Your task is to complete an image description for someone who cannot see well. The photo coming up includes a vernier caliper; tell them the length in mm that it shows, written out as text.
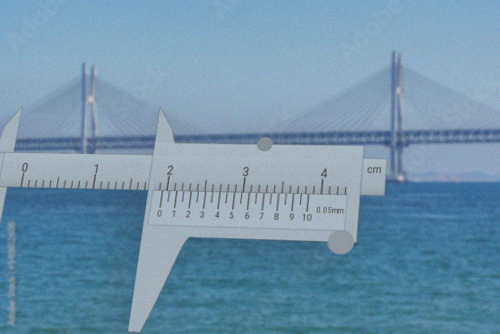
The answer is 19.4 mm
